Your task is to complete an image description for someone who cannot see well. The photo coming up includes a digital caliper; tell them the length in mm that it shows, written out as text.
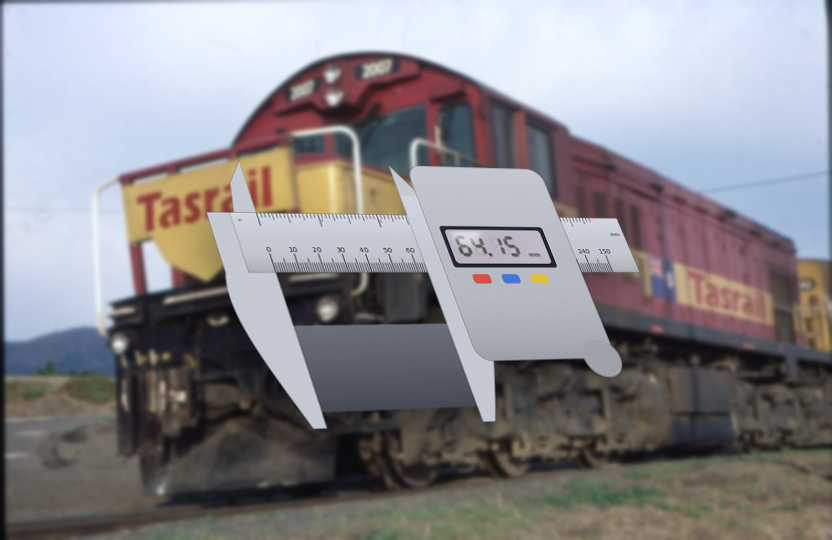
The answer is 64.15 mm
